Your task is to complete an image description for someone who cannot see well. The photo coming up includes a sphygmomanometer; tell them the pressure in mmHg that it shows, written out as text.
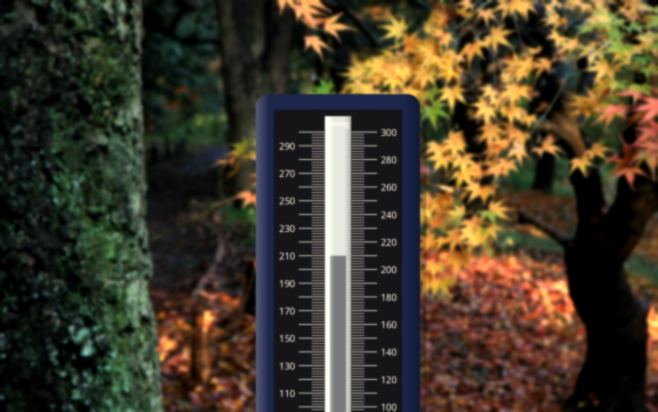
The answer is 210 mmHg
